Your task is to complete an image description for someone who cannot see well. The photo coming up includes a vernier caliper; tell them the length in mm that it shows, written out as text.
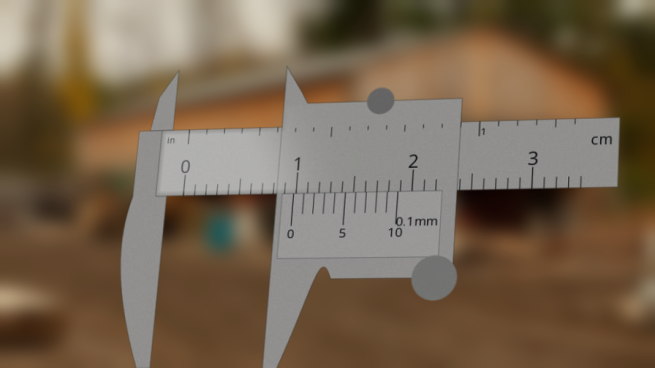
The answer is 9.8 mm
